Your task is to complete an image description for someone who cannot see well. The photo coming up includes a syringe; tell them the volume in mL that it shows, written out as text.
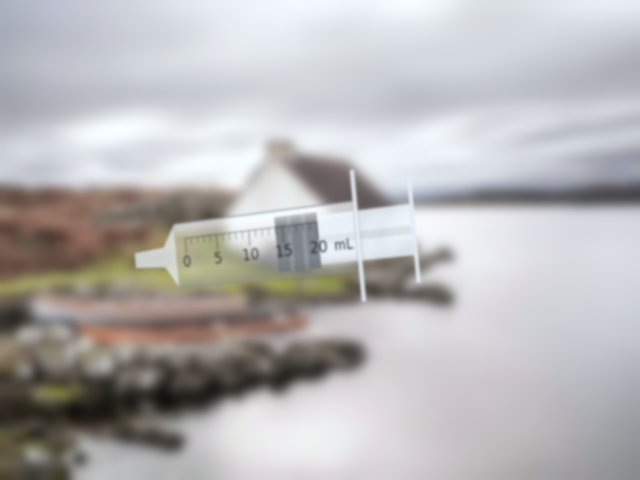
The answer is 14 mL
